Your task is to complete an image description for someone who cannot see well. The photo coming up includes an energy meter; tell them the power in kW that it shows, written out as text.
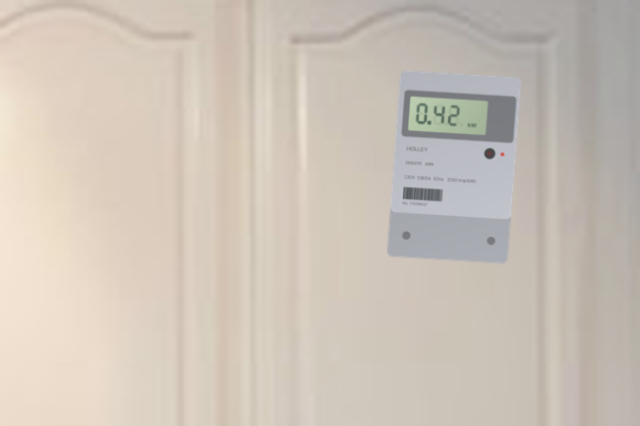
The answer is 0.42 kW
